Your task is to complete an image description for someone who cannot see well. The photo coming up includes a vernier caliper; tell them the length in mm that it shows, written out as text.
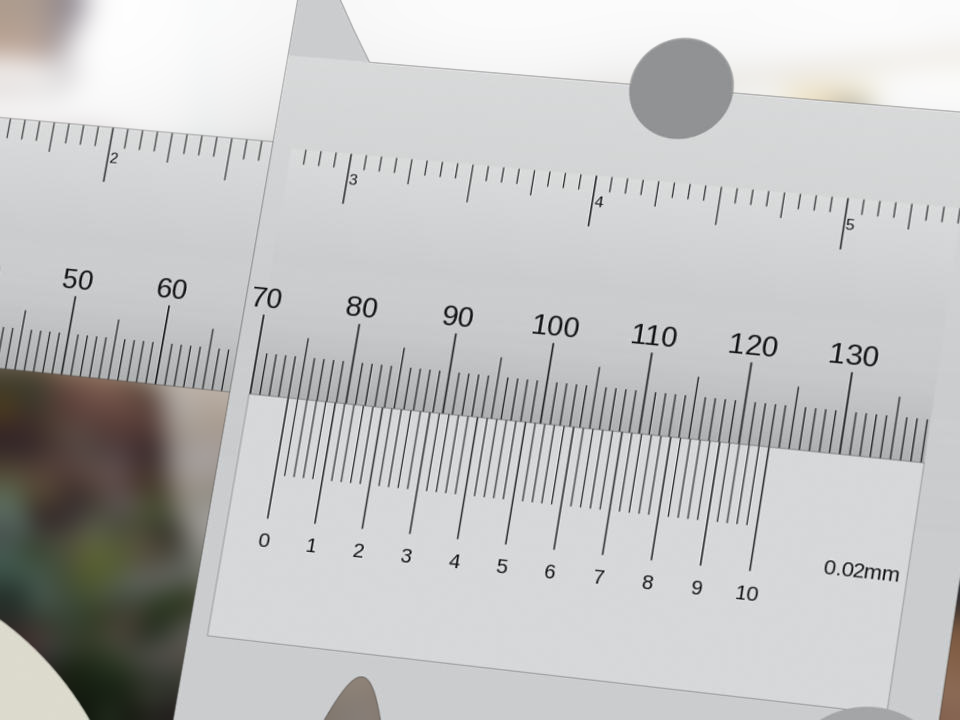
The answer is 74.0 mm
